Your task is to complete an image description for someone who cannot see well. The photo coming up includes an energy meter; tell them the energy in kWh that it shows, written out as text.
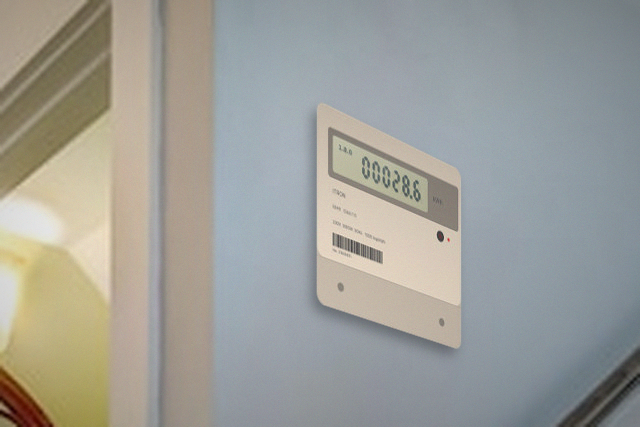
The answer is 28.6 kWh
